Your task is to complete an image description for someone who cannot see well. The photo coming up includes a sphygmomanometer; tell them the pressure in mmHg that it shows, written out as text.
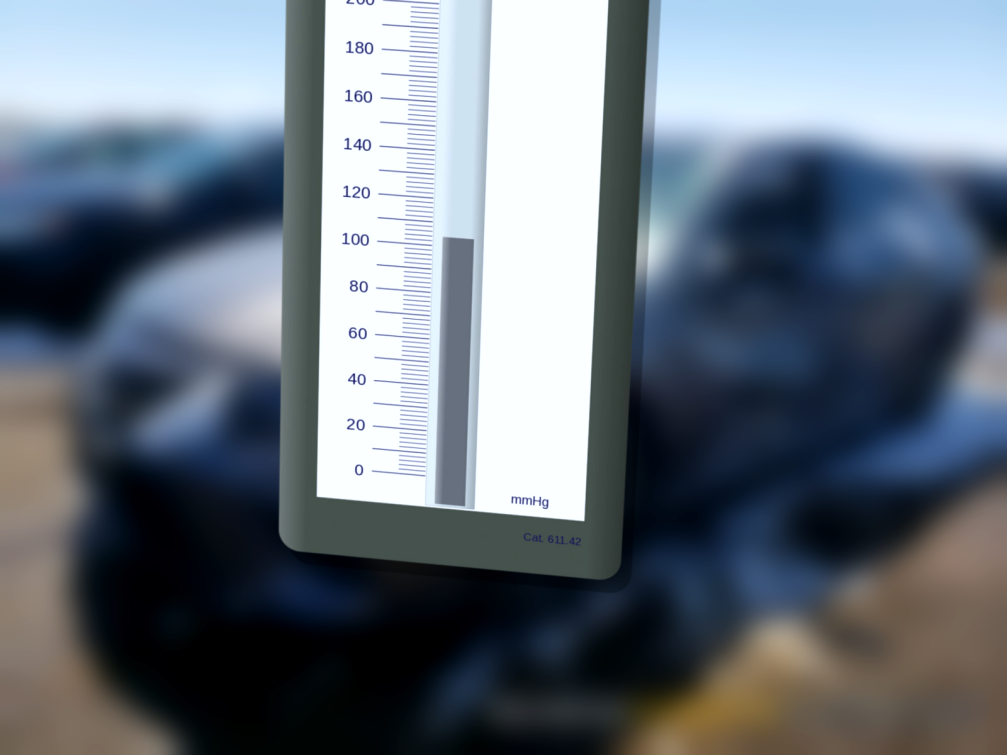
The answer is 104 mmHg
